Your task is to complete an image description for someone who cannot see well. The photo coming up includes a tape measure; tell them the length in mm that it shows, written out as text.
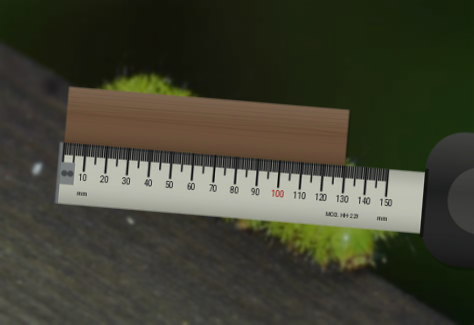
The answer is 130 mm
